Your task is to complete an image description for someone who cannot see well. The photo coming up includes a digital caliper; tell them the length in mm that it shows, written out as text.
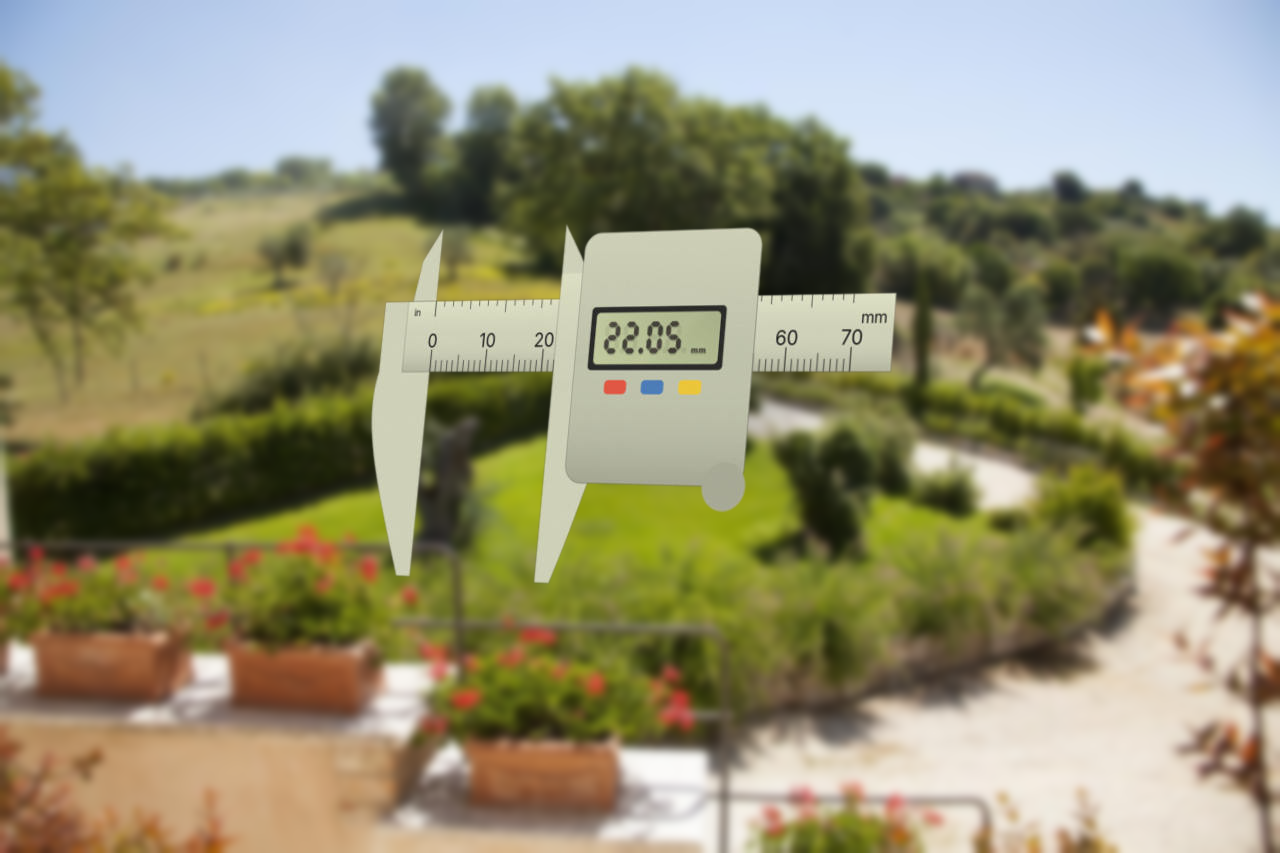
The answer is 22.05 mm
